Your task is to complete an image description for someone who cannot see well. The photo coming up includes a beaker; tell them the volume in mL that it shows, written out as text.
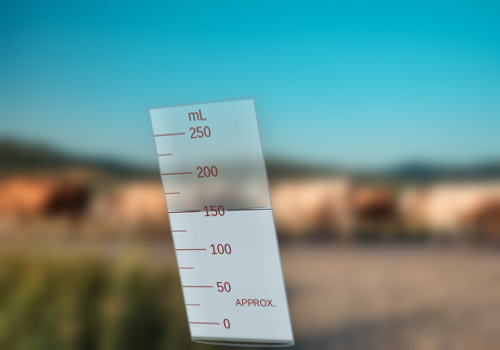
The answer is 150 mL
